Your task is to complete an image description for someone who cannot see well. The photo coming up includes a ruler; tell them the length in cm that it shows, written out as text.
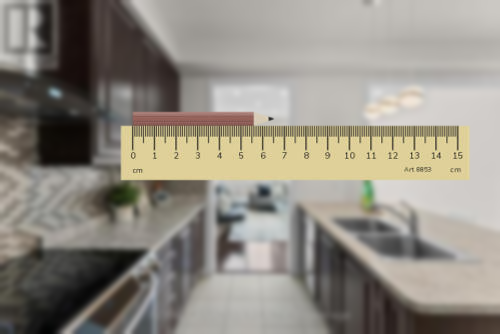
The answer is 6.5 cm
